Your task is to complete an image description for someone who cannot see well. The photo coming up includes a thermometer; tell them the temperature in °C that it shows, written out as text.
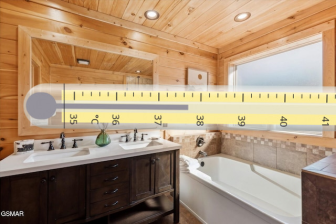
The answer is 37.7 °C
